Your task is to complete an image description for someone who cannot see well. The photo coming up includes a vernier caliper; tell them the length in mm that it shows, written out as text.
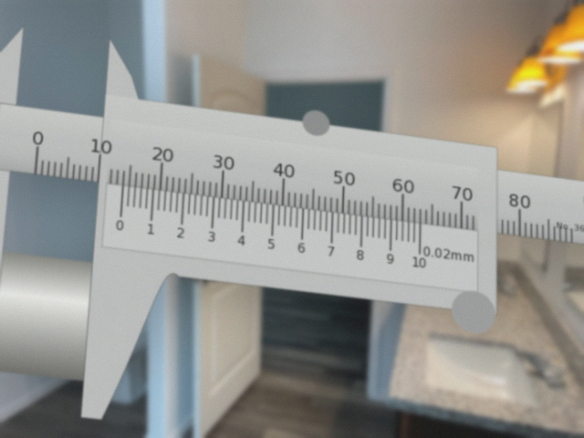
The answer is 14.0 mm
